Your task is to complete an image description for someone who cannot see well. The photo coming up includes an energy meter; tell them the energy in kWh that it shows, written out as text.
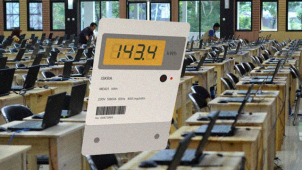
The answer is 143.4 kWh
